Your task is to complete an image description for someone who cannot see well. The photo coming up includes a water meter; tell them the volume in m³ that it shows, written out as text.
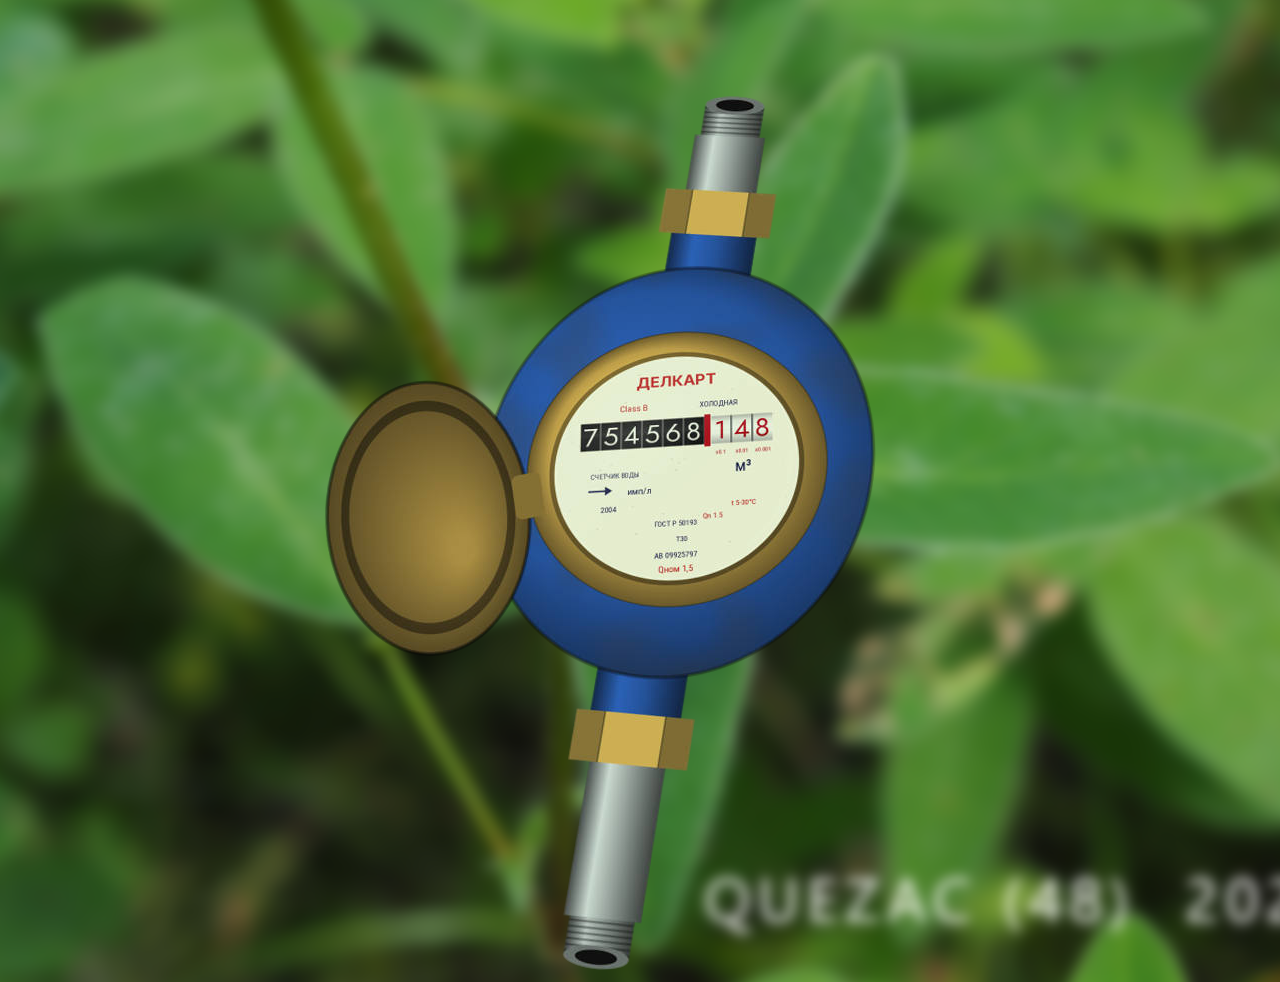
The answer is 754568.148 m³
